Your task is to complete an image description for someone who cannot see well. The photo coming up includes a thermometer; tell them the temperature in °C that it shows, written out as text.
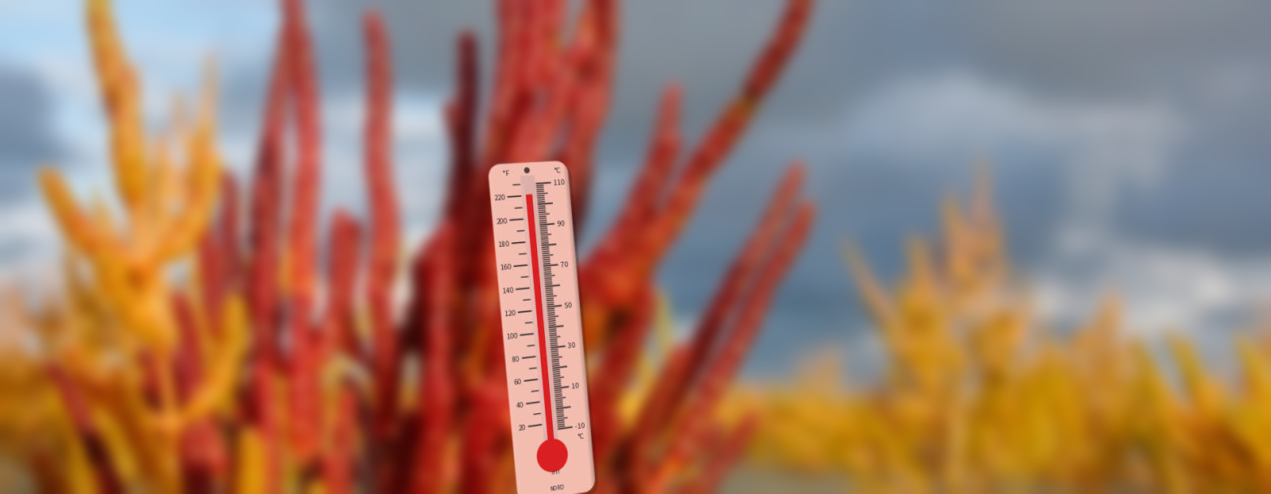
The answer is 105 °C
